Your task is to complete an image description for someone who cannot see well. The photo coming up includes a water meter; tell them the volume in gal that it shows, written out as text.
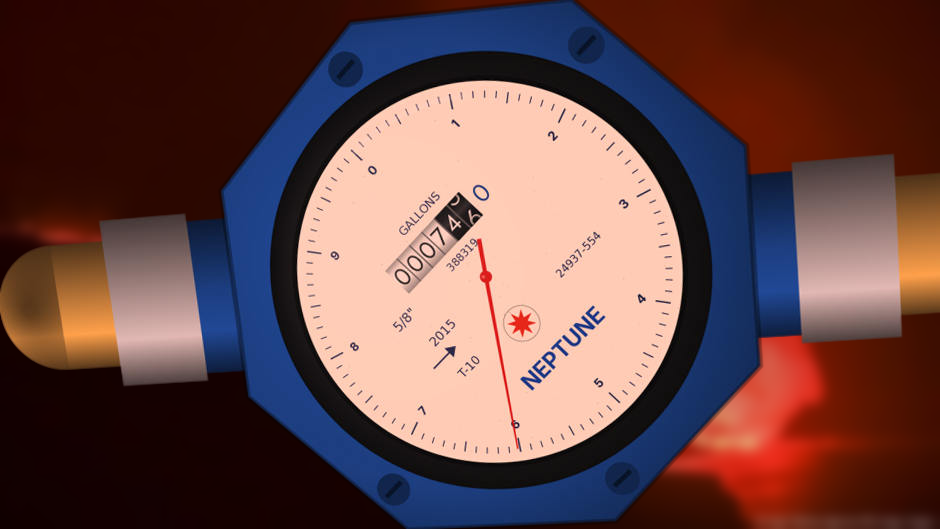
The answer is 7456.0 gal
